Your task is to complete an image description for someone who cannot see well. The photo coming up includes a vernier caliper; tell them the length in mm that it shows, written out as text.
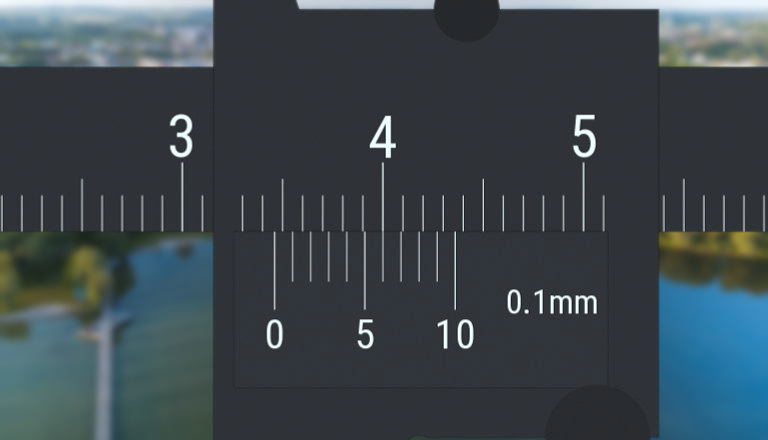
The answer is 34.6 mm
